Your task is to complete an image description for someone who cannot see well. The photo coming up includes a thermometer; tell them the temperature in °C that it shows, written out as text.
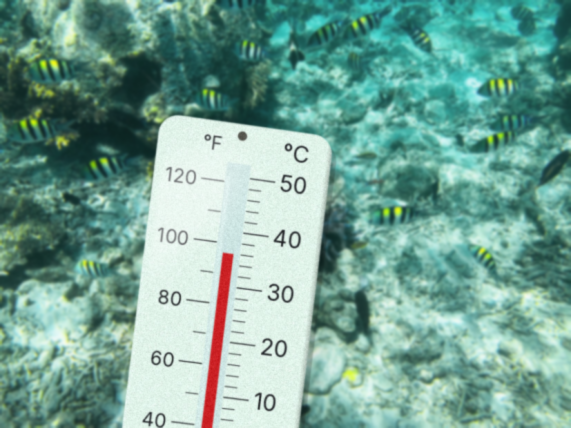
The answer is 36 °C
